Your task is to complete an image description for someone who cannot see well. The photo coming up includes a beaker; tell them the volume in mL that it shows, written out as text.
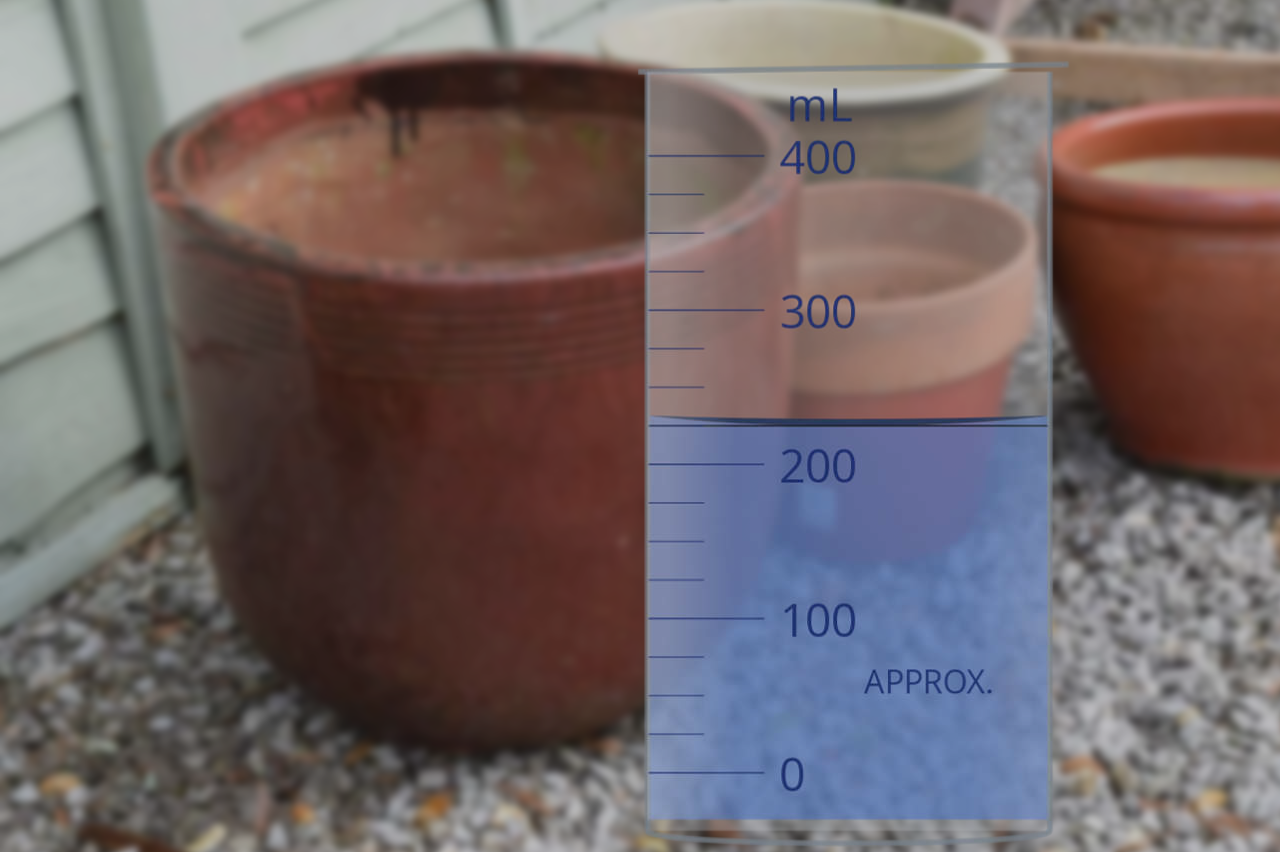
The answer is 225 mL
